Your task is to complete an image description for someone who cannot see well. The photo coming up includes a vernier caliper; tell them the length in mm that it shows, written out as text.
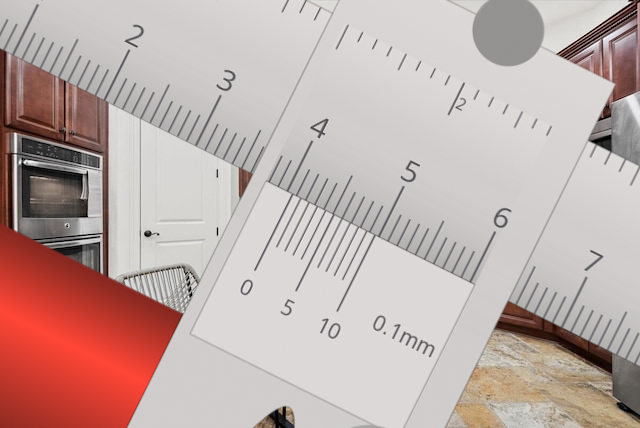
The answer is 40.6 mm
